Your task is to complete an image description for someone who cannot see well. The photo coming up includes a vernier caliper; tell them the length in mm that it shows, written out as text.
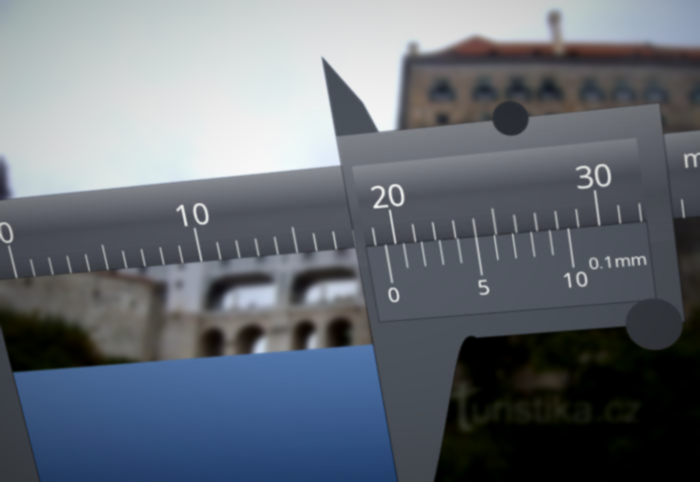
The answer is 19.5 mm
